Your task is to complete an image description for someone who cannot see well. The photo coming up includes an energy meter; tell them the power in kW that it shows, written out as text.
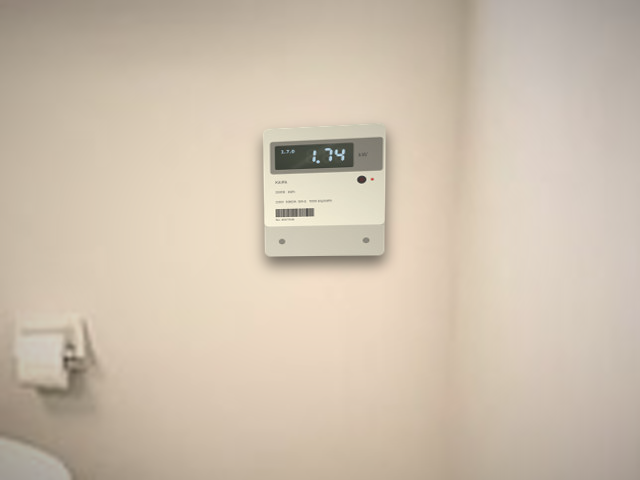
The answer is 1.74 kW
